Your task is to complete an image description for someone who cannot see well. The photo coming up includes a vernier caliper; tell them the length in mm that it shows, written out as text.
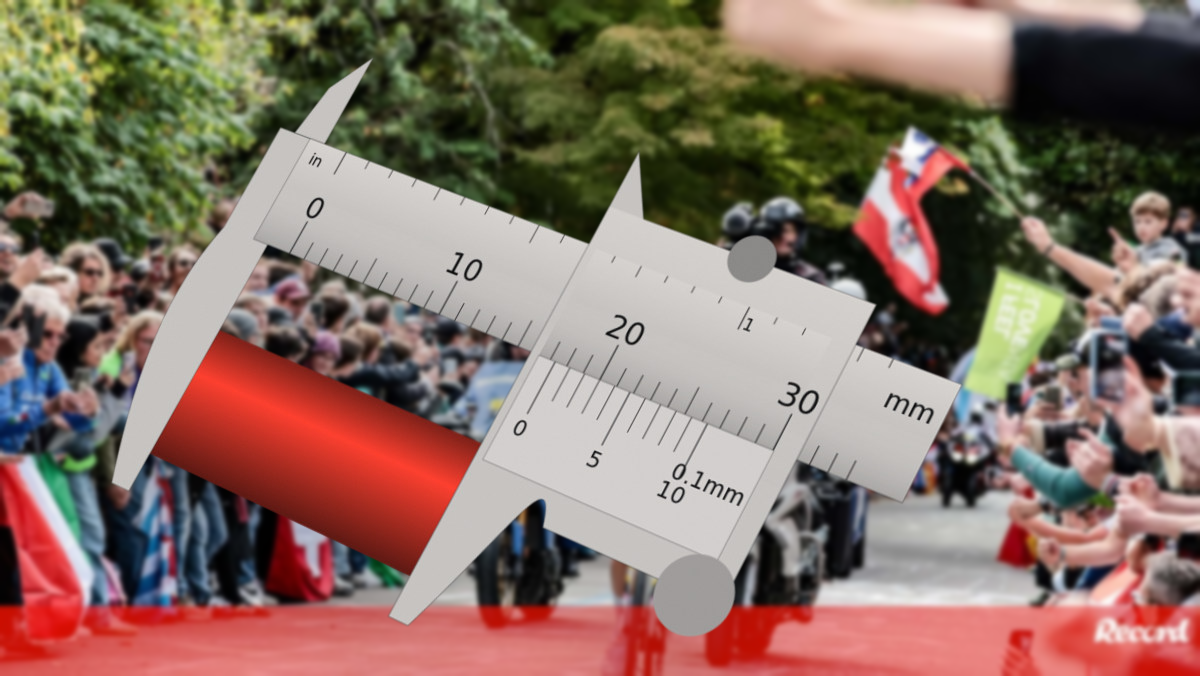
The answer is 17.3 mm
